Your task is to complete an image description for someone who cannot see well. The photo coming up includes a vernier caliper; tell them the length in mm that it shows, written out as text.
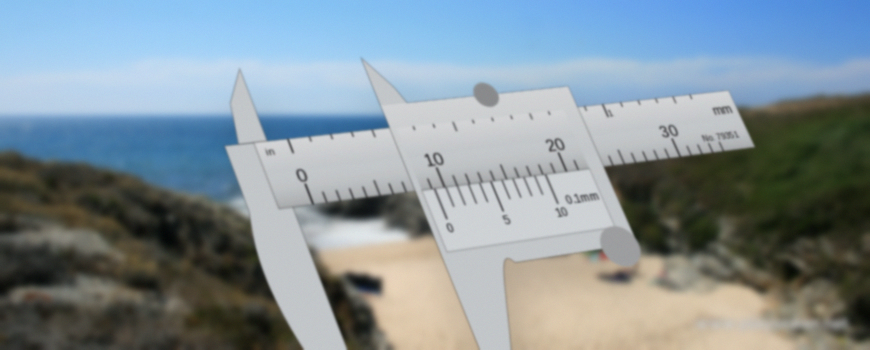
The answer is 9.2 mm
